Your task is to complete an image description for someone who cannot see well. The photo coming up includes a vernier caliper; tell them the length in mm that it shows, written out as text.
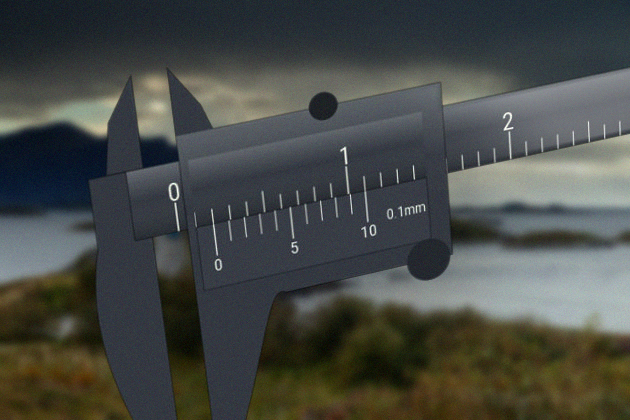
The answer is 2.0 mm
